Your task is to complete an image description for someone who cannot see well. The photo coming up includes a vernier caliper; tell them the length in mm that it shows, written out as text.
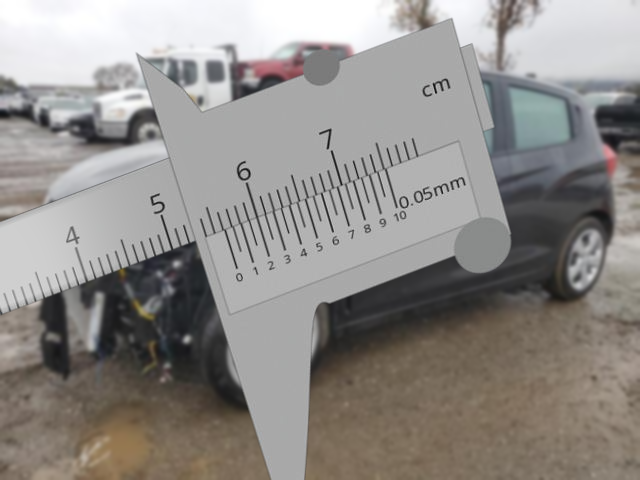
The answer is 56.2 mm
